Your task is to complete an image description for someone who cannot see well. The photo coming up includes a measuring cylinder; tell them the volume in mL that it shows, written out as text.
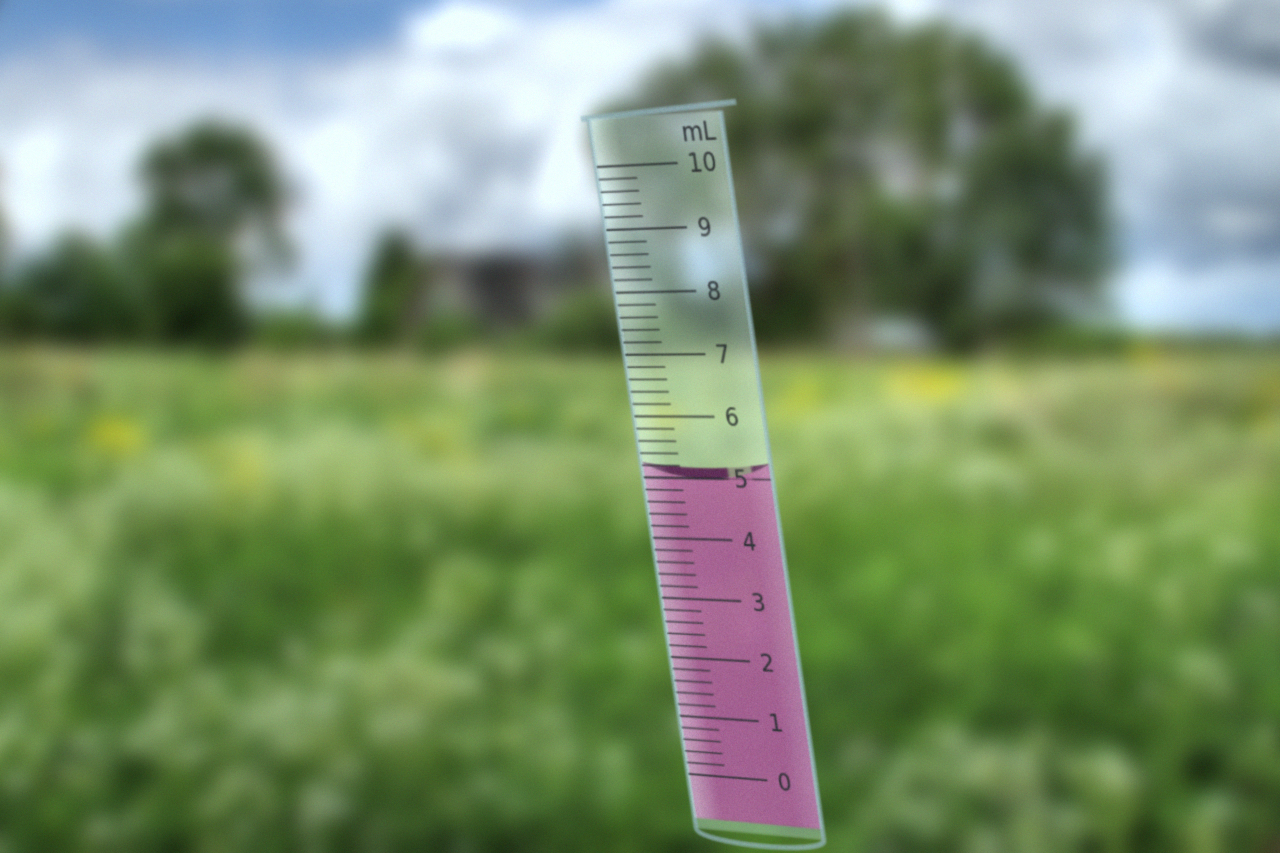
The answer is 5 mL
